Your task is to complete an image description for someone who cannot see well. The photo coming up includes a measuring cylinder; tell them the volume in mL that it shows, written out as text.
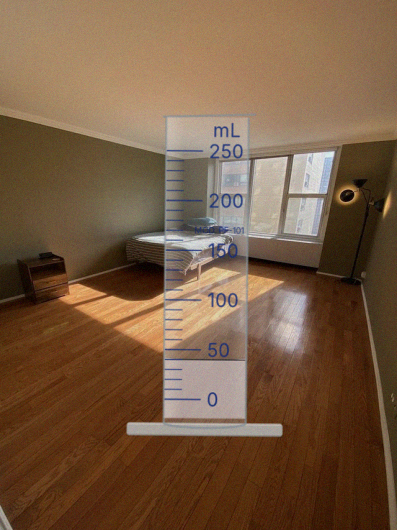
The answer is 40 mL
